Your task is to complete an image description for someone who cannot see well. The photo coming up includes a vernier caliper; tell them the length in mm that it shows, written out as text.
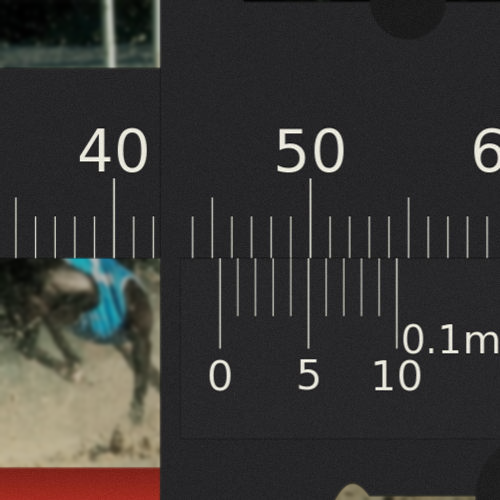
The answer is 45.4 mm
